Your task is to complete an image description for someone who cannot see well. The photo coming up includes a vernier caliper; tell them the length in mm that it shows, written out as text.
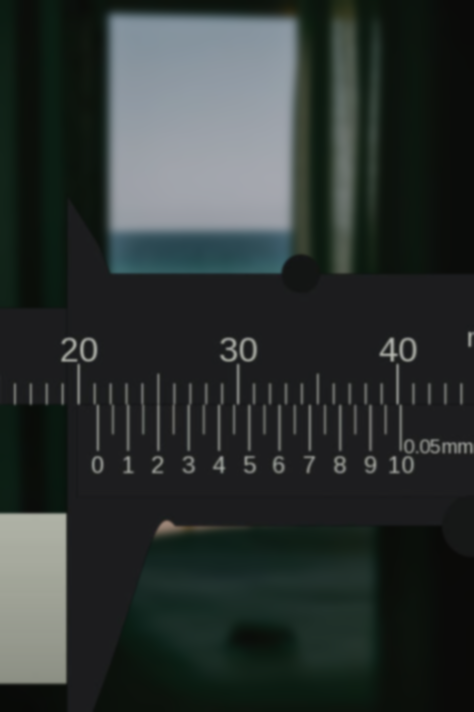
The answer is 21.2 mm
